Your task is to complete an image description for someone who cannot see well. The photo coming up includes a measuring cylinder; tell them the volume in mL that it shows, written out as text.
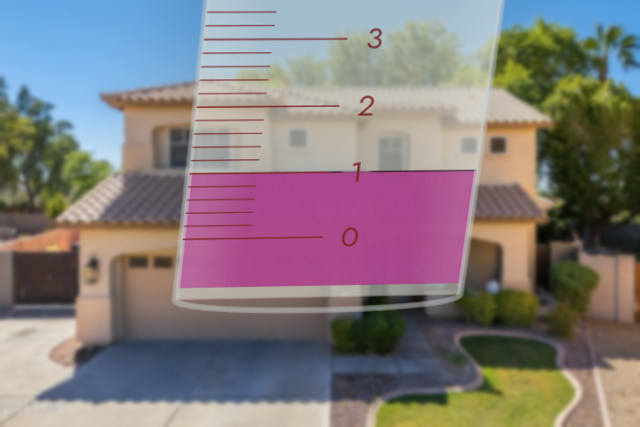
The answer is 1 mL
